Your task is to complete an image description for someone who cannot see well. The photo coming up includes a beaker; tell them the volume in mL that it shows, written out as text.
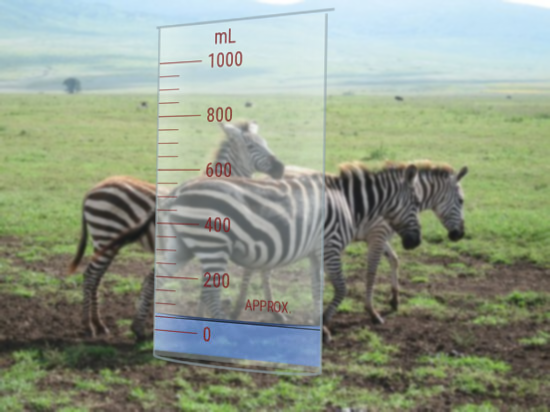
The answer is 50 mL
